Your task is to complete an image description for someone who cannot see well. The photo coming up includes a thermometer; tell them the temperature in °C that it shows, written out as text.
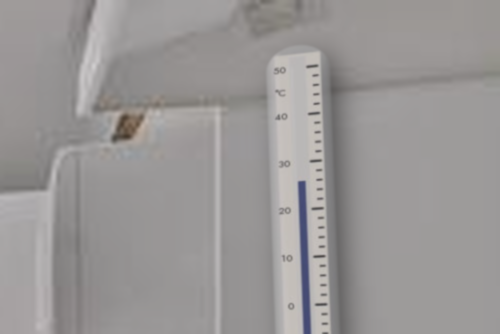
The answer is 26 °C
